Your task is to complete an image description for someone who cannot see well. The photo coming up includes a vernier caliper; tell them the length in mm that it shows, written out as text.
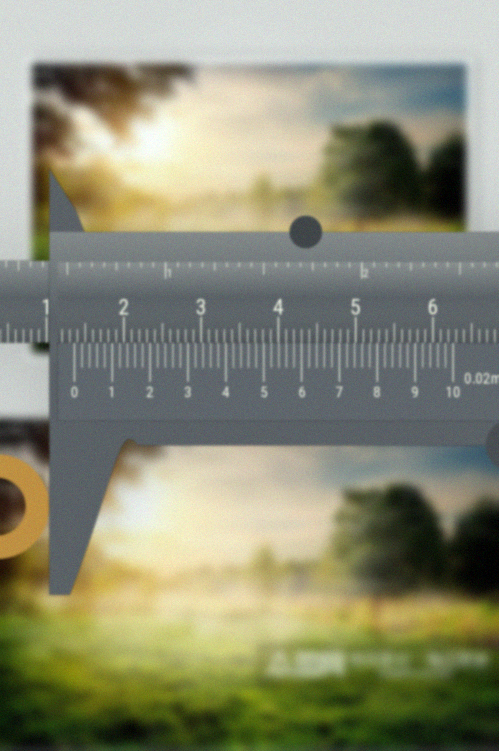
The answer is 13.6 mm
